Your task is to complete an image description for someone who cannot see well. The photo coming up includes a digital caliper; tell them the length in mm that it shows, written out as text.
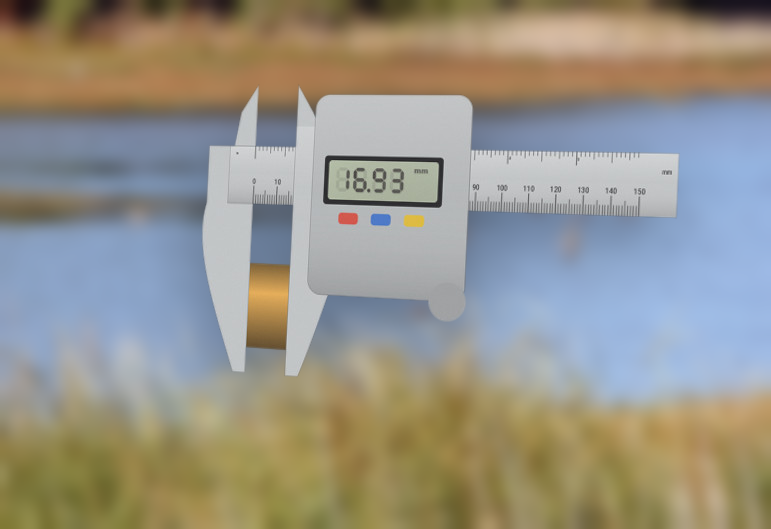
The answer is 16.93 mm
